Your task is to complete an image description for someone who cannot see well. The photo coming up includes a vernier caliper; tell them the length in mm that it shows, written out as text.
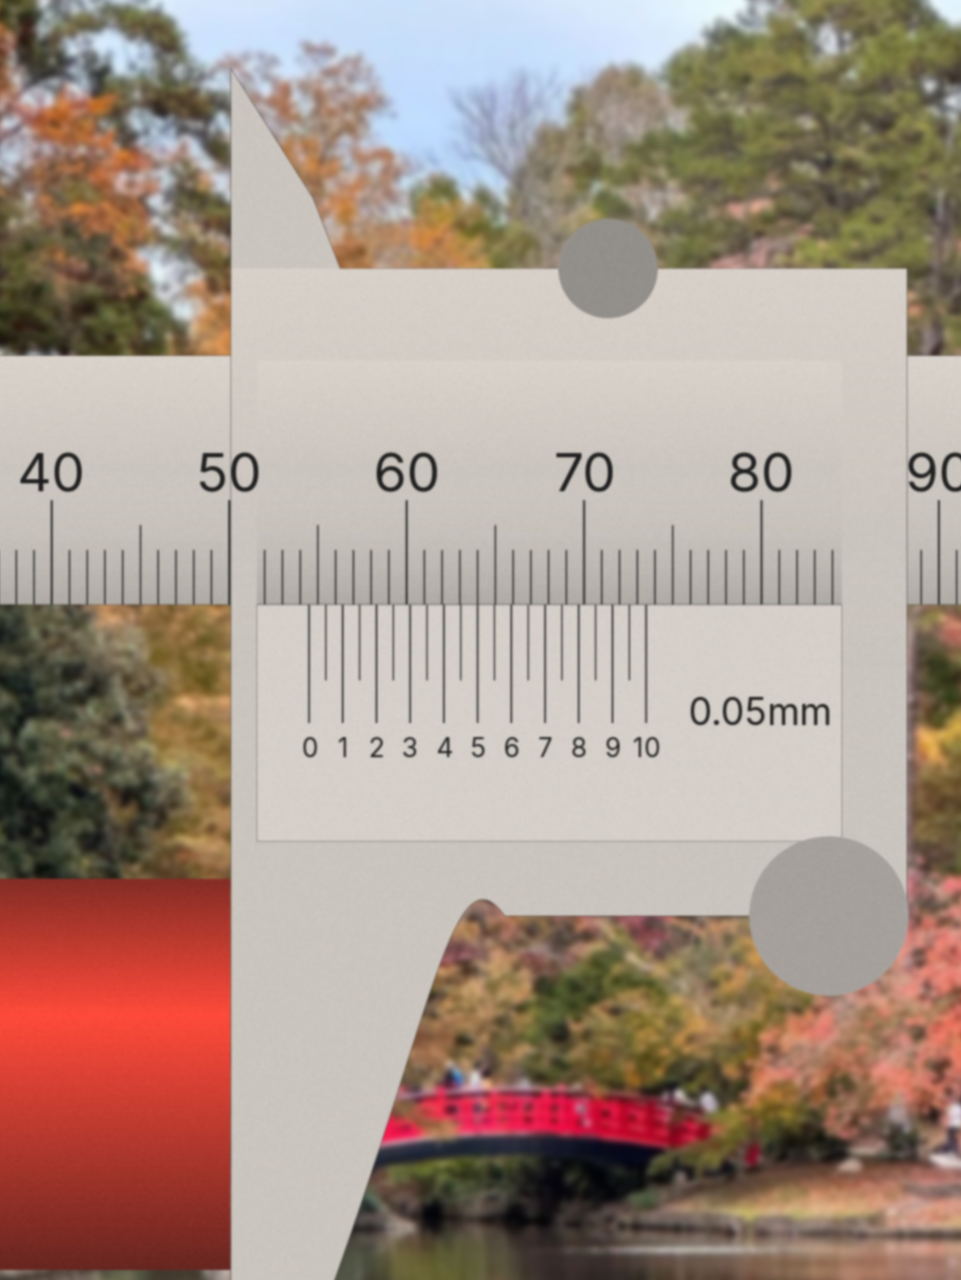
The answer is 54.5 mm
